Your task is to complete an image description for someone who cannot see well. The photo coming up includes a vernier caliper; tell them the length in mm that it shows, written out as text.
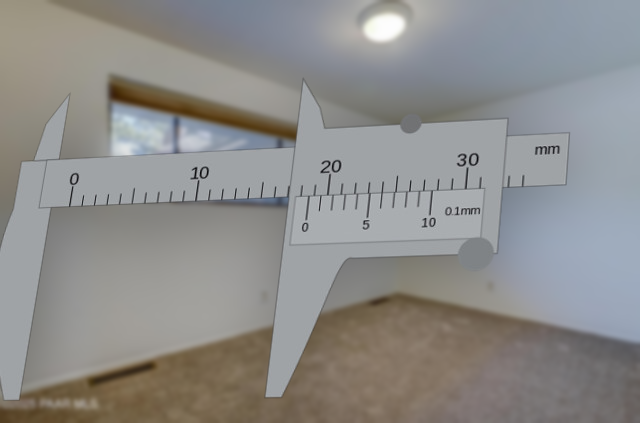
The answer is 18.6 mm
